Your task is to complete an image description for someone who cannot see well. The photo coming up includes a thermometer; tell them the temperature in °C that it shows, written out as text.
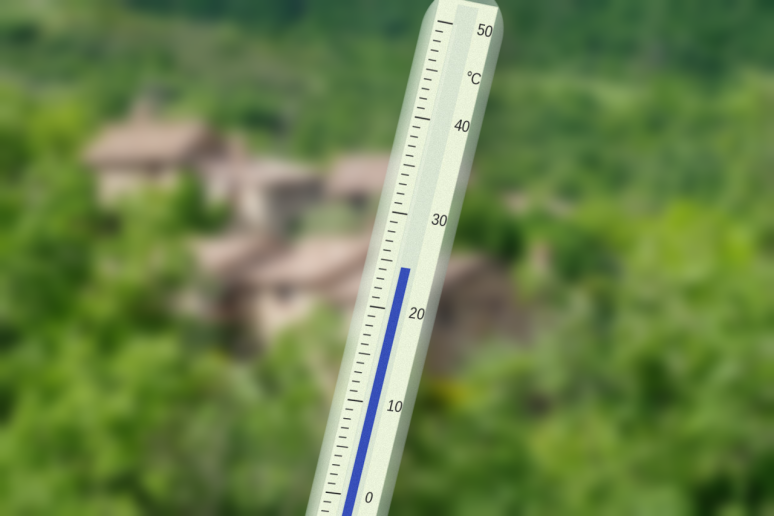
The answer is 24.5 °C
